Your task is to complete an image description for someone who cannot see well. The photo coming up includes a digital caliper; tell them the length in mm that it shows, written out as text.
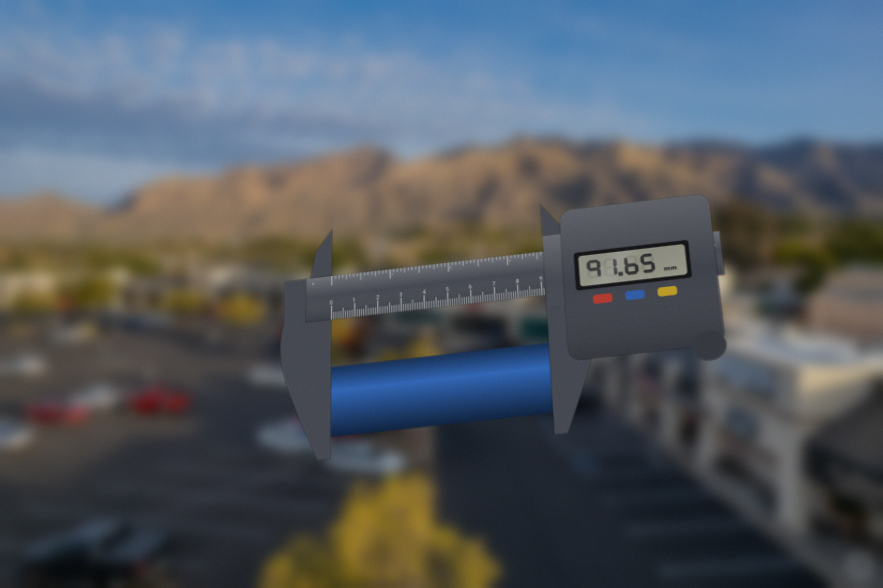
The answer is 91.65 mm
